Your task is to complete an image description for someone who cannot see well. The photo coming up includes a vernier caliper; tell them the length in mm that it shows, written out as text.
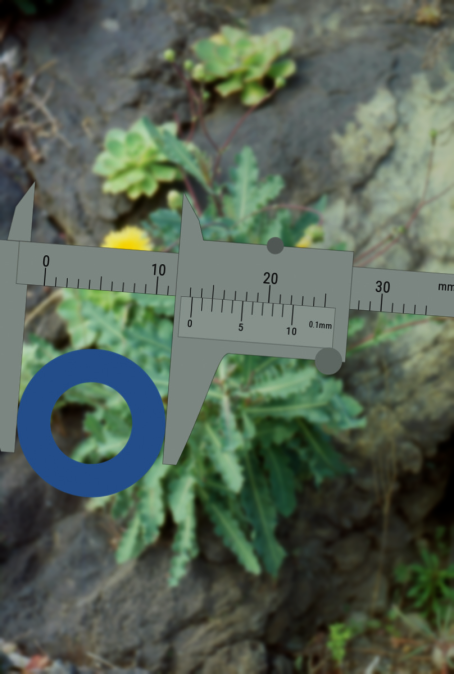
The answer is 13.2 mm
